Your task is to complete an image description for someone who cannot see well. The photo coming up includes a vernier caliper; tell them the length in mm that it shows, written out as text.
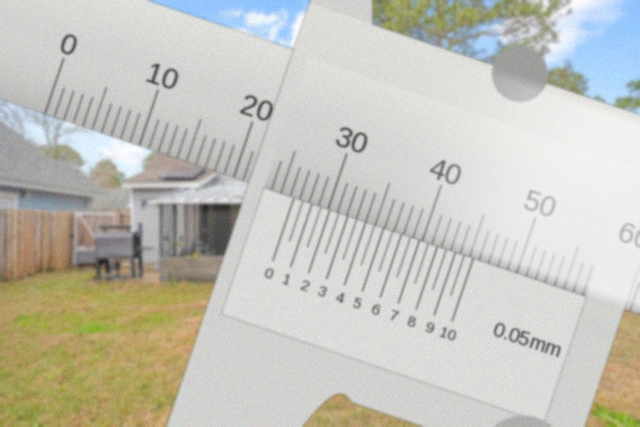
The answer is 26.4 mm
